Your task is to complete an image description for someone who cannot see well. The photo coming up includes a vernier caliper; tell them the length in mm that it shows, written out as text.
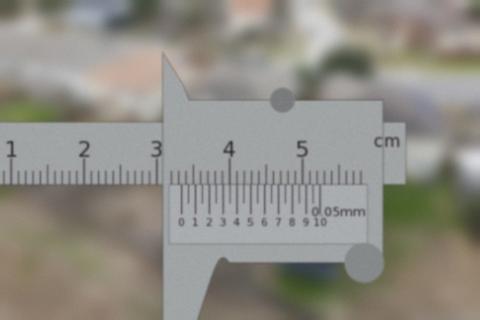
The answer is 33.4 mm
